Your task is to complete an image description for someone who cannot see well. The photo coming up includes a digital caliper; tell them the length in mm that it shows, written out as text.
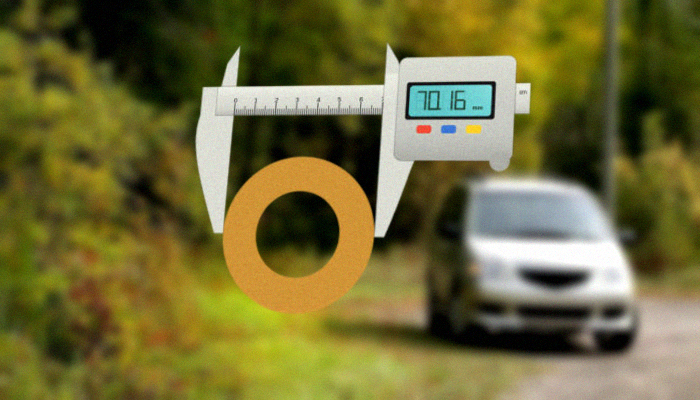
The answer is 70.16 mm
